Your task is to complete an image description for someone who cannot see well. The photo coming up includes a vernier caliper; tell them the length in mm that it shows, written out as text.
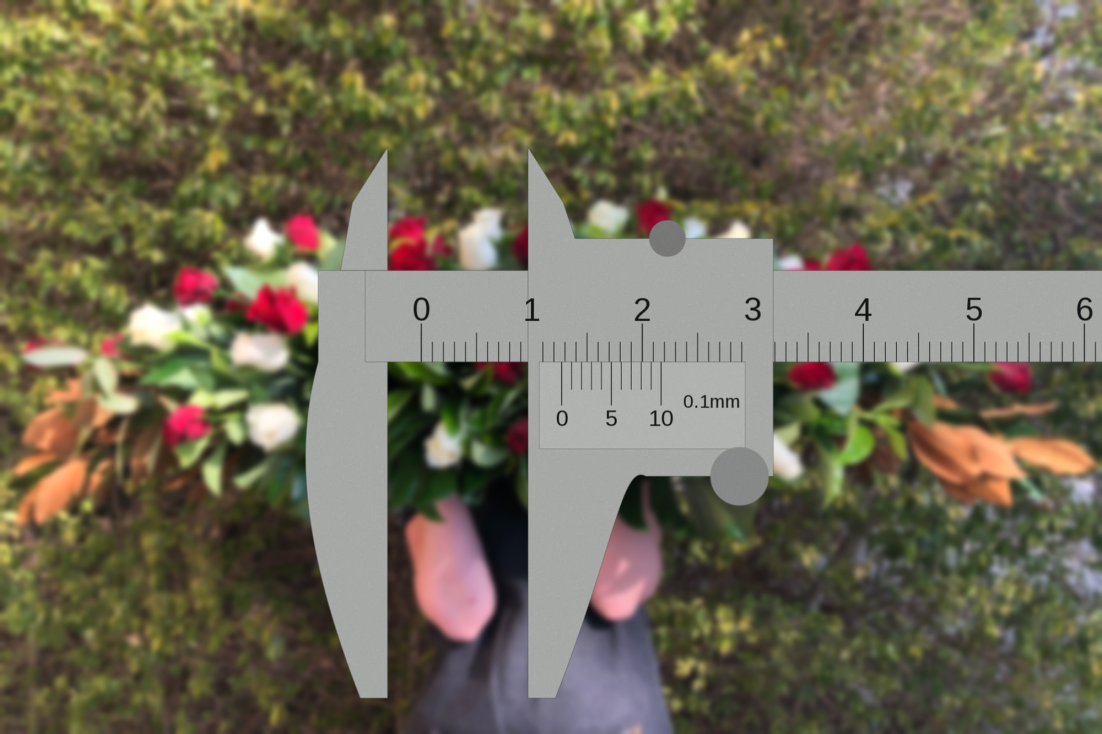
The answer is 12.7 mm
